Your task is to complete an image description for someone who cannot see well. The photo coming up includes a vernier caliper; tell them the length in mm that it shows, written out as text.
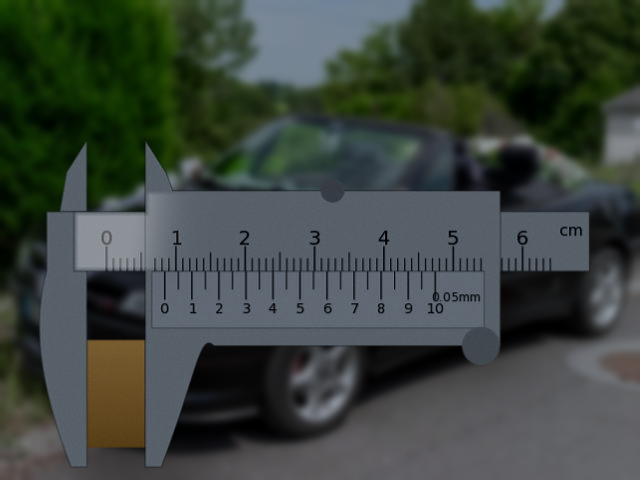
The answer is 8.4 mm
